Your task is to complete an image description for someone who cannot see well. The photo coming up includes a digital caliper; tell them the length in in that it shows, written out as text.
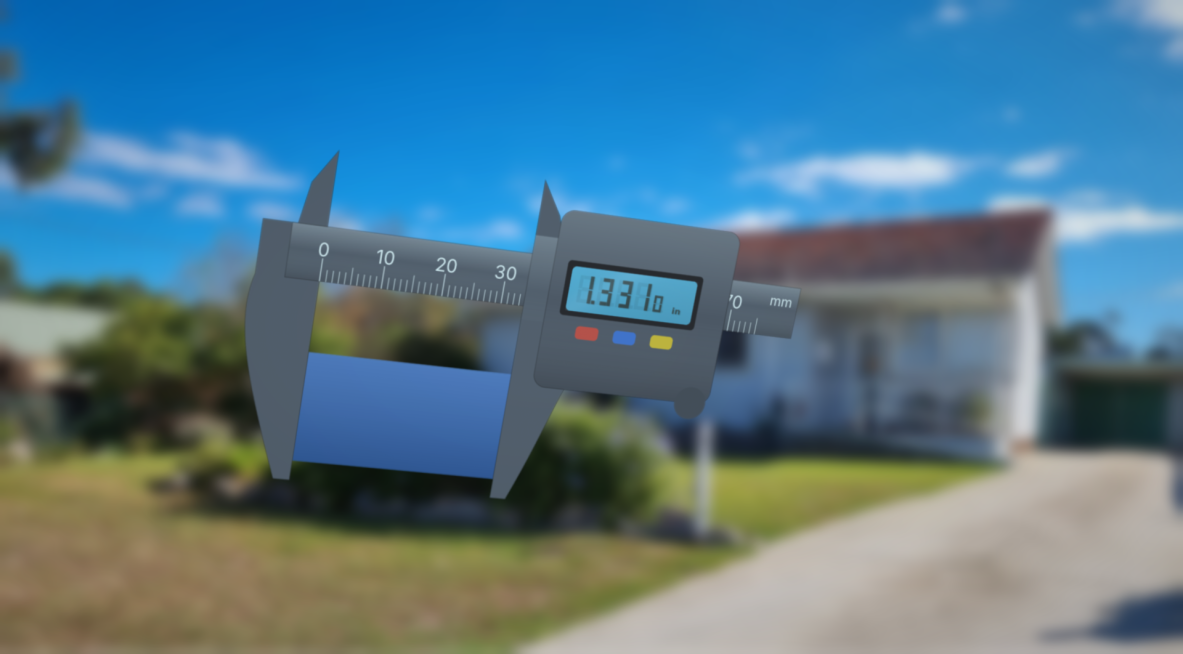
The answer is 1.3310 in
